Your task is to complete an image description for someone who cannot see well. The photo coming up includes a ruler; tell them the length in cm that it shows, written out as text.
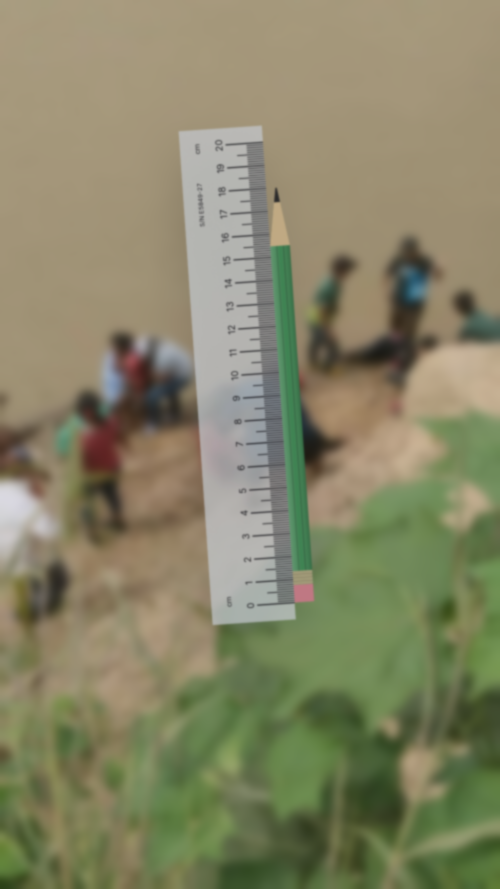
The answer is 18 cm
